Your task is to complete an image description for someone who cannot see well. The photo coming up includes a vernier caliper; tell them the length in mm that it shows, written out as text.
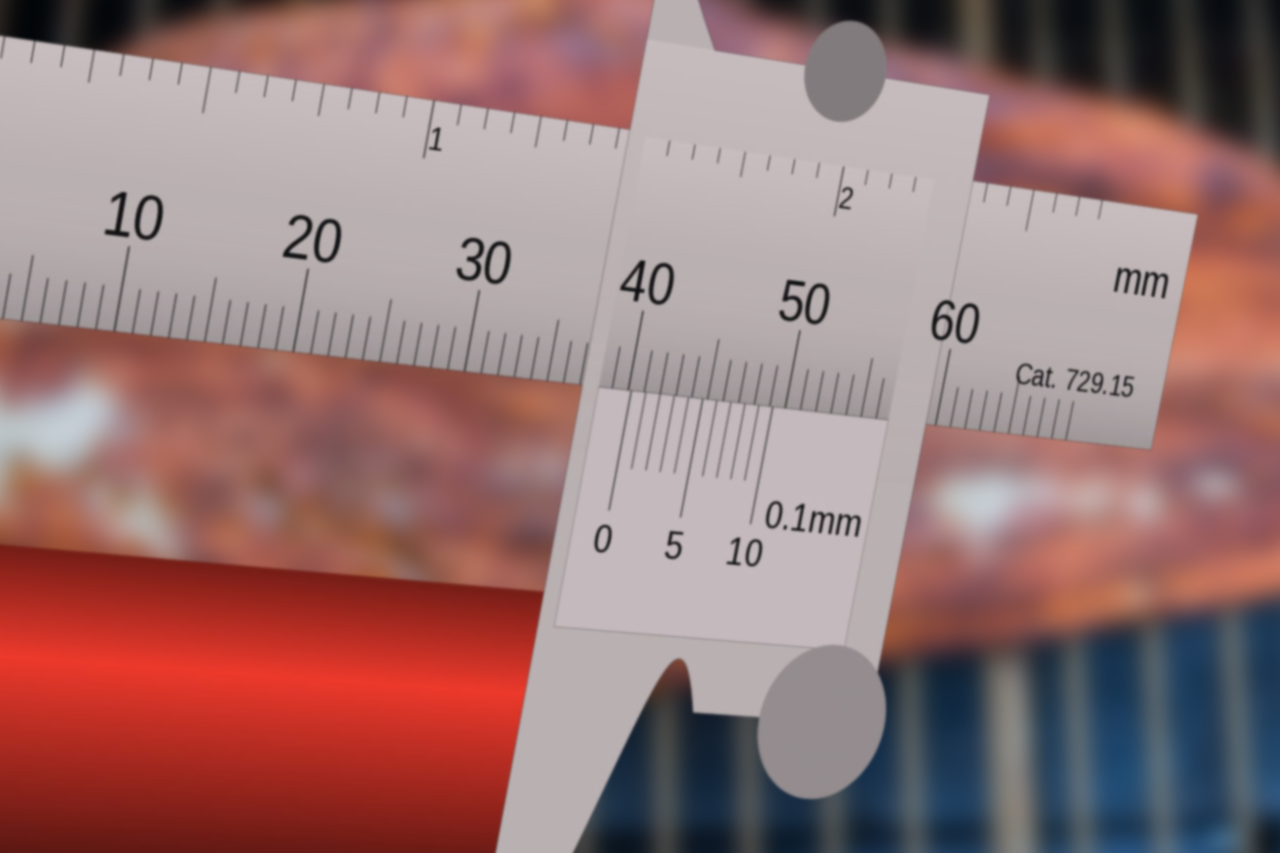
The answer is 40.2 mm
